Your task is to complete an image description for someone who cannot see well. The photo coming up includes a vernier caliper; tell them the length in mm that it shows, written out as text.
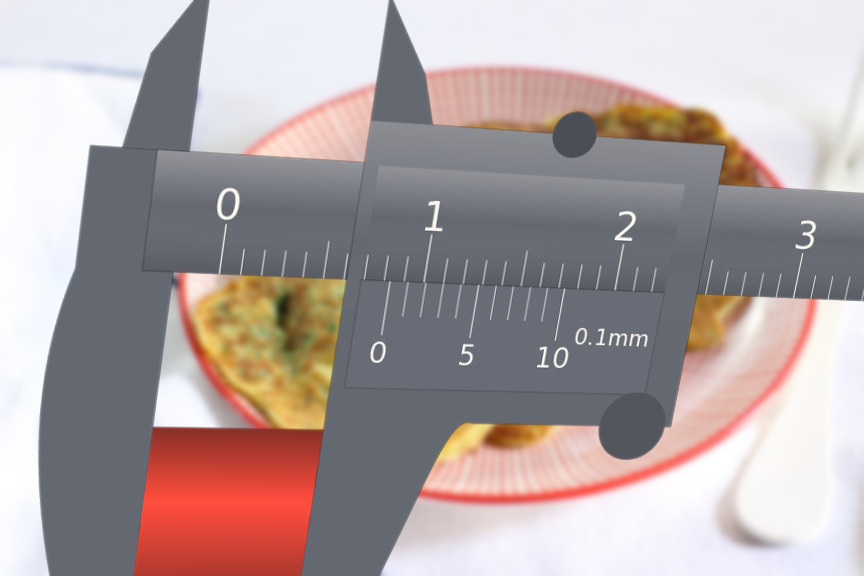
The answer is 8.3 mm
